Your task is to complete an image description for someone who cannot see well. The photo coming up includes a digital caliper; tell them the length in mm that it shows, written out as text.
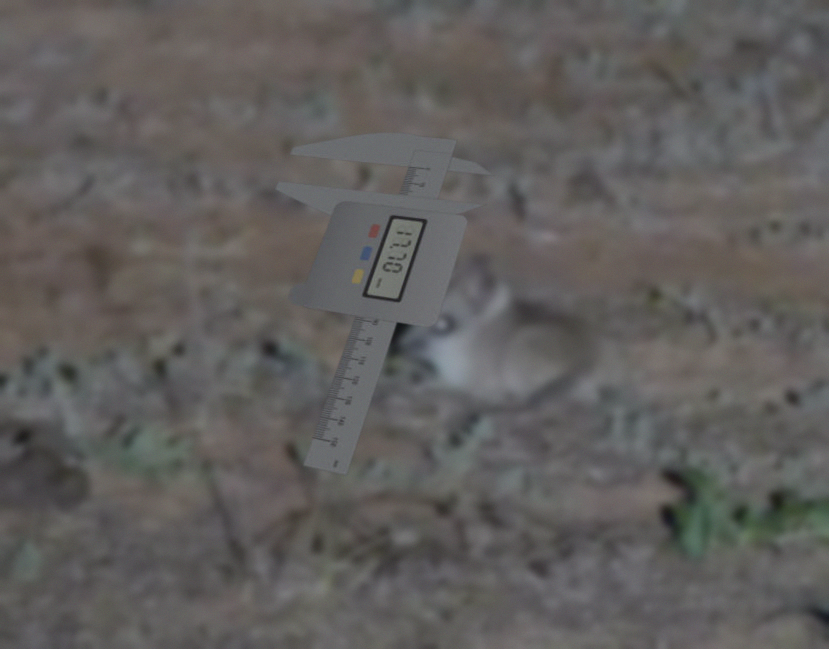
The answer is 17.70 mm
